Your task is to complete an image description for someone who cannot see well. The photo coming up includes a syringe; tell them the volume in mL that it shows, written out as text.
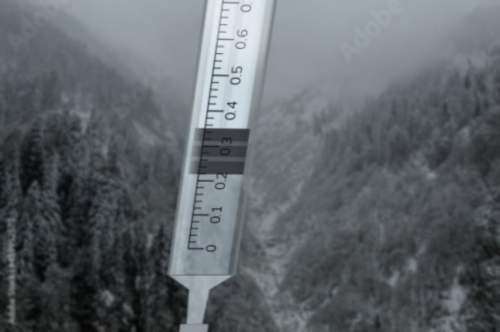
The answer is 0.22 mL
